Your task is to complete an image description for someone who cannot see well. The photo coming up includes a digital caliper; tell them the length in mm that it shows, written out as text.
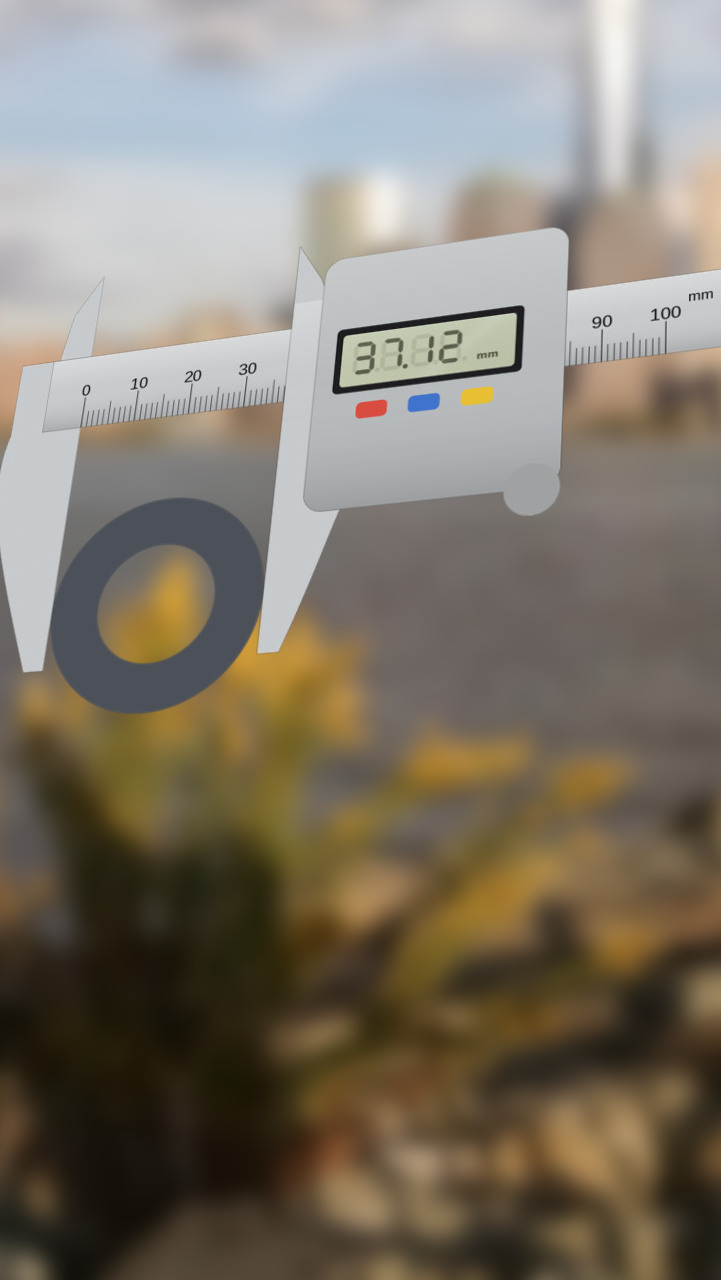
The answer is 37.12 mm
